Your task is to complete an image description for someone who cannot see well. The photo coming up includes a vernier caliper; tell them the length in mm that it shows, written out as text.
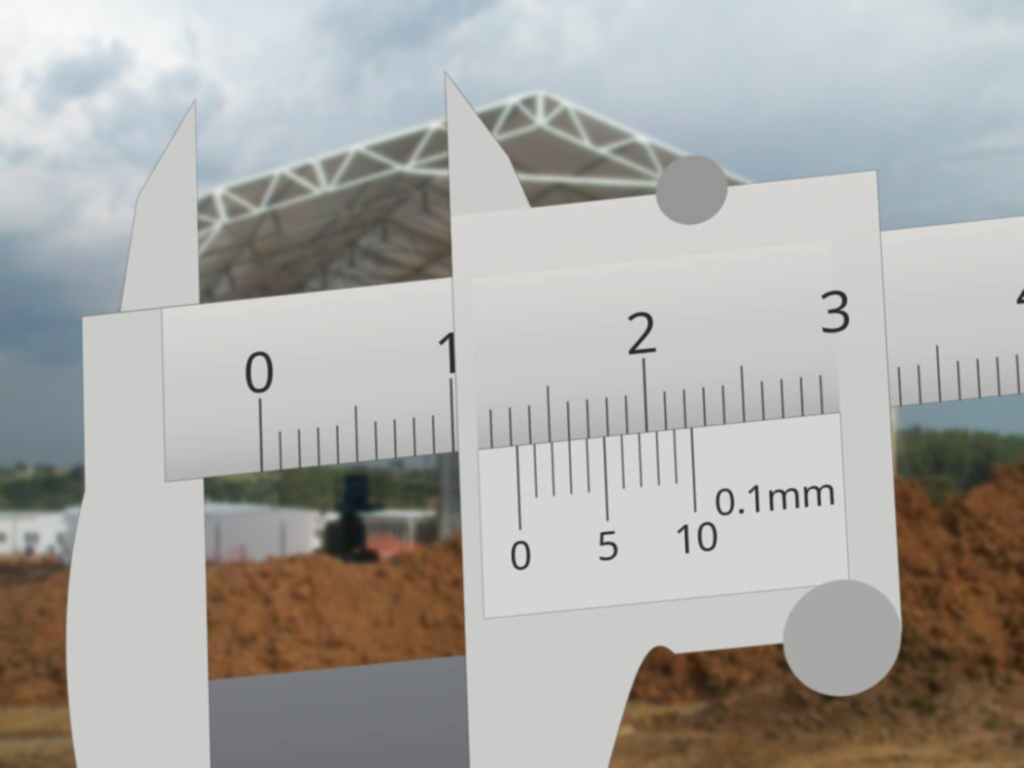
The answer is 13.3 mm
